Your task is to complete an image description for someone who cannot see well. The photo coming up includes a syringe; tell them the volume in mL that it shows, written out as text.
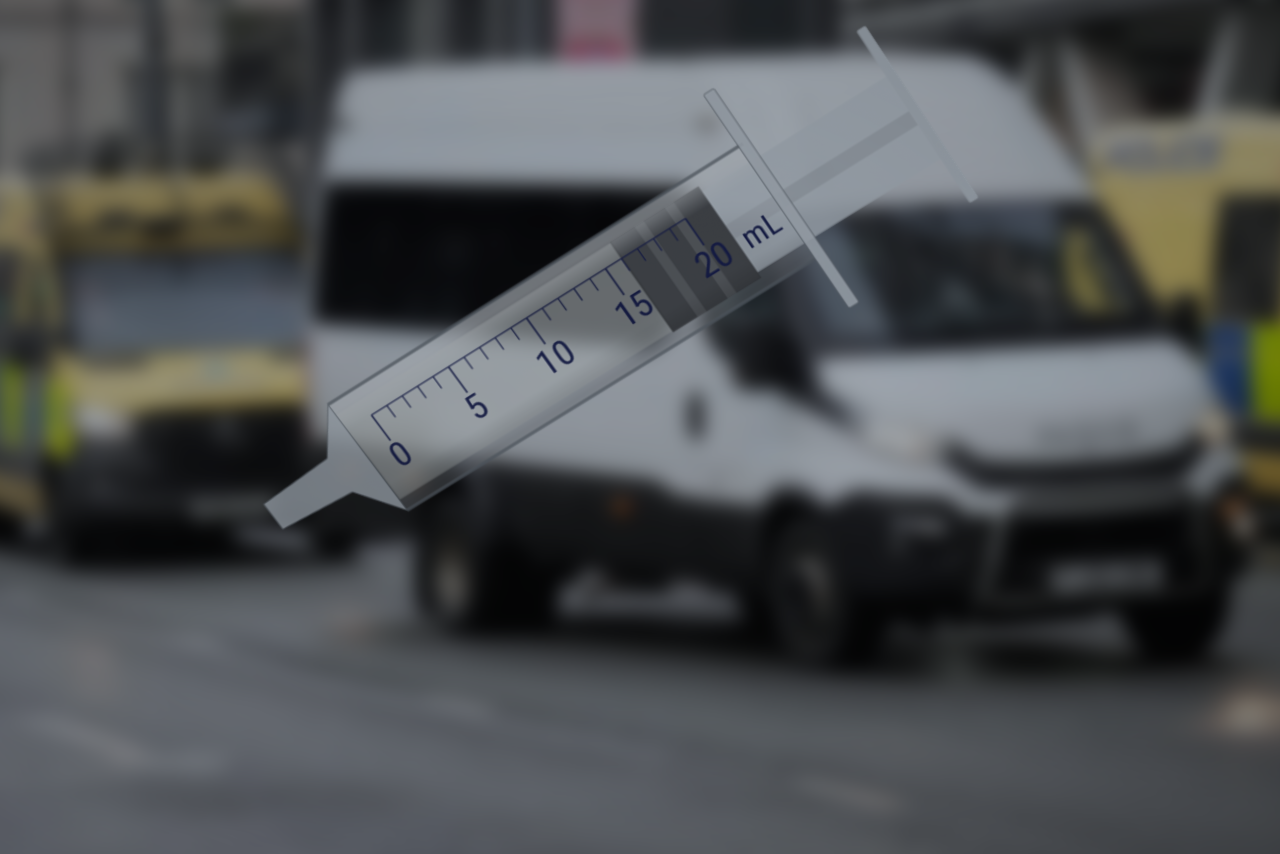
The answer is 16 mL
